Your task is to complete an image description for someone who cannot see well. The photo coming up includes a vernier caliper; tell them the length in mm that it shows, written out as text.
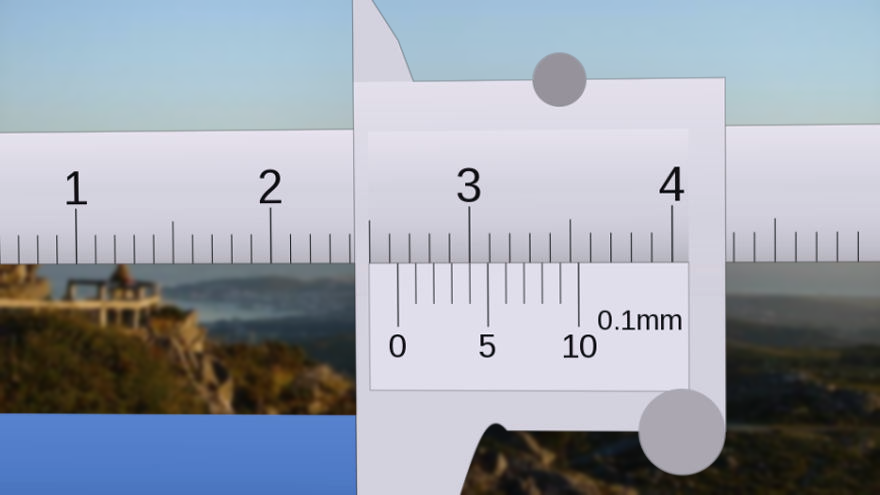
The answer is 26.4 mm
